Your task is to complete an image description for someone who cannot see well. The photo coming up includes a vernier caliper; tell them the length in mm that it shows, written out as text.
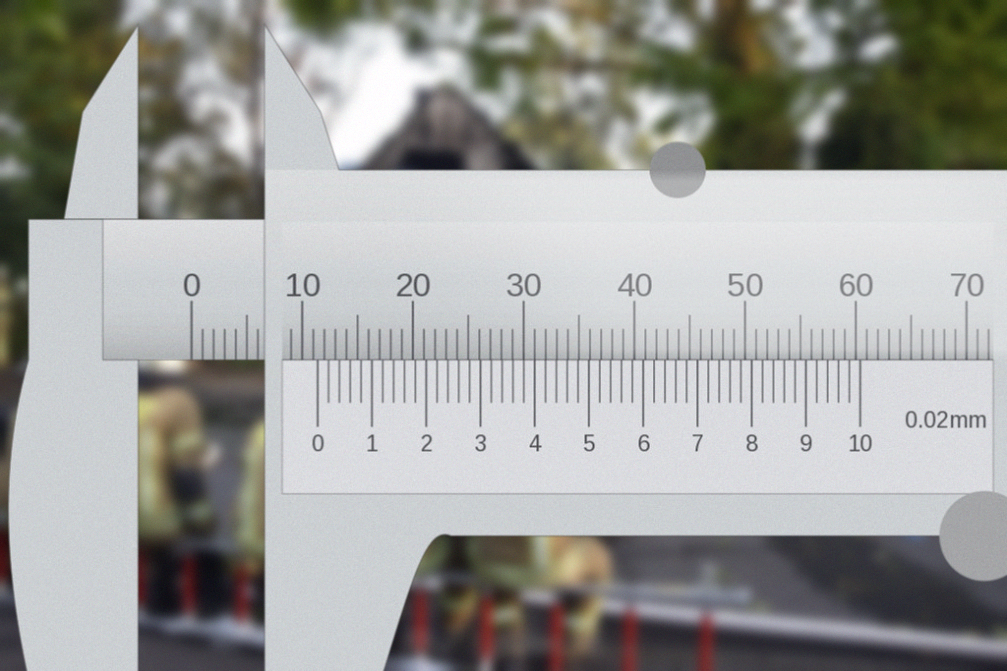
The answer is 11.4 mm
